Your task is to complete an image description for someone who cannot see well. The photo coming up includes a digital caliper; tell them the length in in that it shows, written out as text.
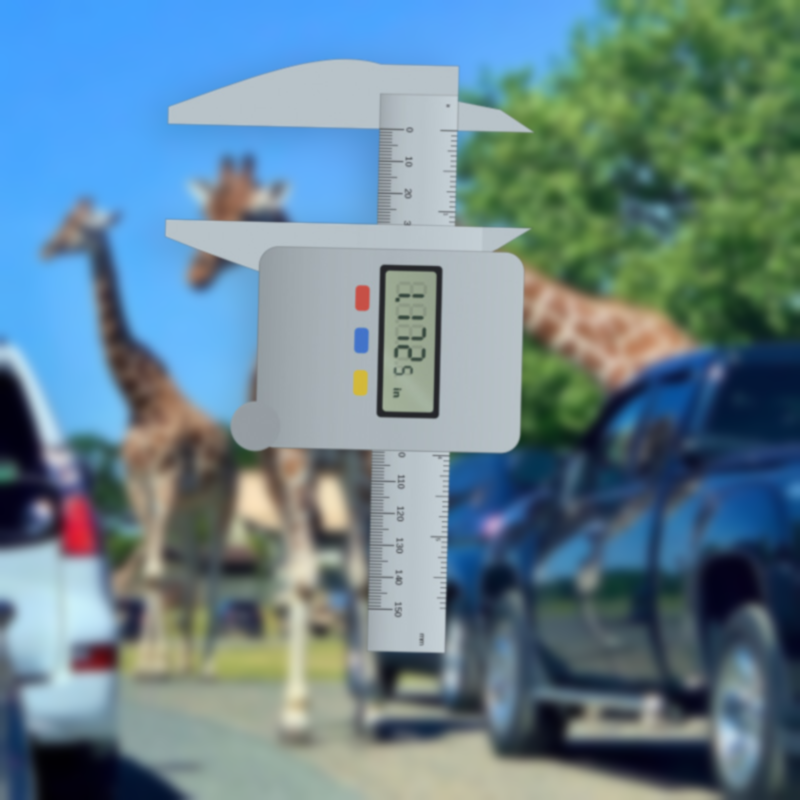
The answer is 1.1725 in
